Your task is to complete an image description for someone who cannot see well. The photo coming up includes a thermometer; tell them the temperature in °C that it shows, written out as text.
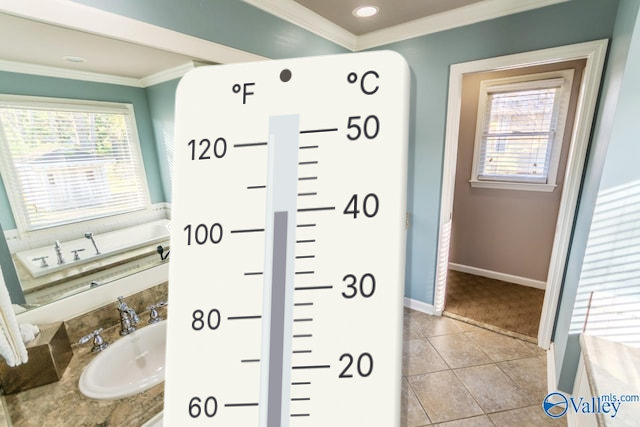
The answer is 40 °C
